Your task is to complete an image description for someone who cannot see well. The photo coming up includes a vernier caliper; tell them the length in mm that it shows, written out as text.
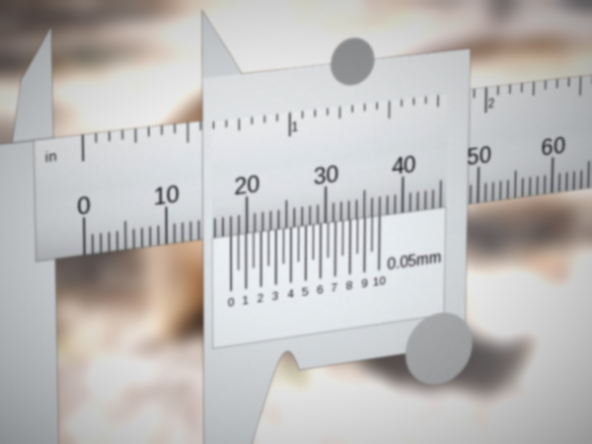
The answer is 18.0 mm
